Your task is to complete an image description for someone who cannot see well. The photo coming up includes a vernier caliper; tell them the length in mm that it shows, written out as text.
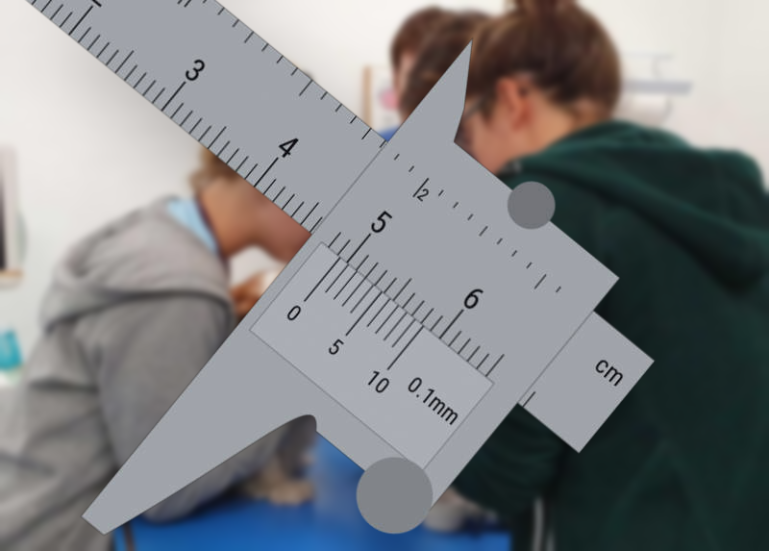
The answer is 49.3 mm
